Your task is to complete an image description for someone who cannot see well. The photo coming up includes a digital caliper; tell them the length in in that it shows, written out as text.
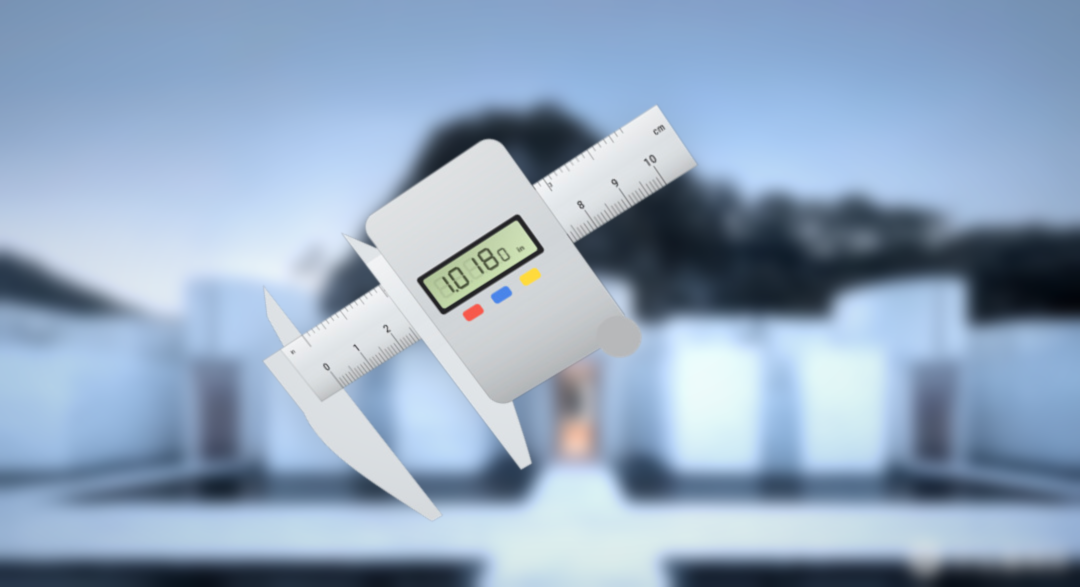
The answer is 1.0180 in
